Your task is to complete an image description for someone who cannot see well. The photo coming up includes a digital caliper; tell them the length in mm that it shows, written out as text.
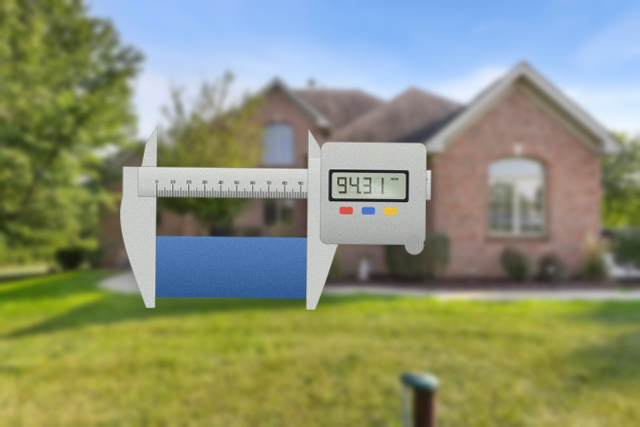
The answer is 94.31 mm
